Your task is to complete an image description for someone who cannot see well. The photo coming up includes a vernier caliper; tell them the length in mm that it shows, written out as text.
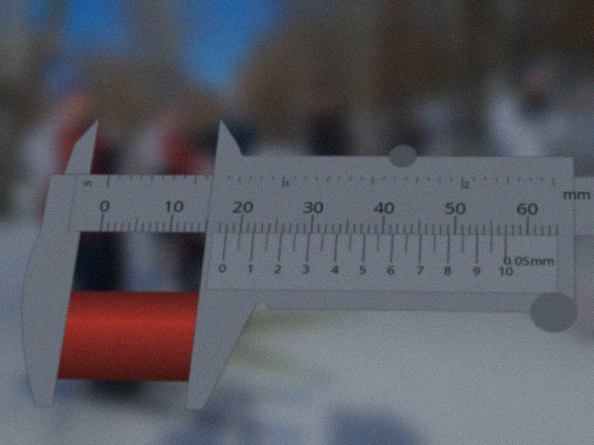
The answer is 18.0 mm
